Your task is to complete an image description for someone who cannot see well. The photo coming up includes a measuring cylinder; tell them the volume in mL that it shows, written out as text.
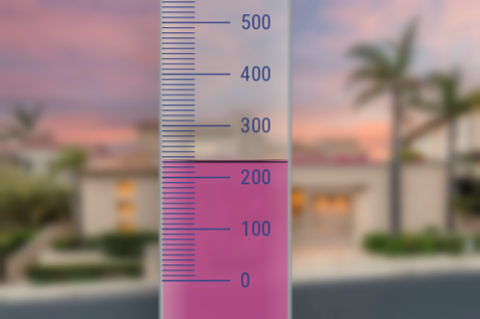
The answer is 230 mL
